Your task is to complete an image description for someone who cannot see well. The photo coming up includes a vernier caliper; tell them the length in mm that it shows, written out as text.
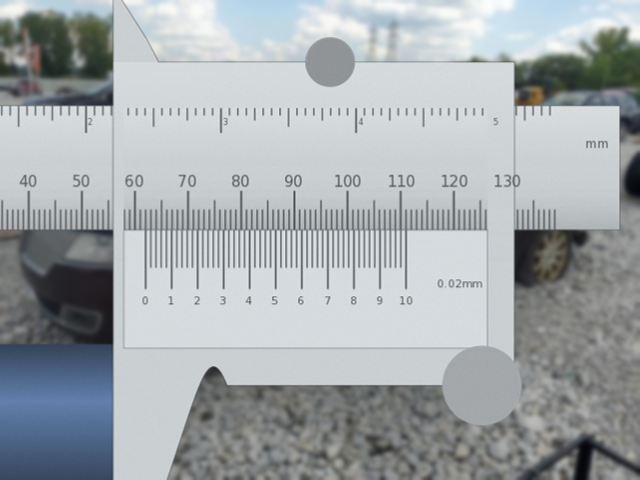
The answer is 62.0 mm
